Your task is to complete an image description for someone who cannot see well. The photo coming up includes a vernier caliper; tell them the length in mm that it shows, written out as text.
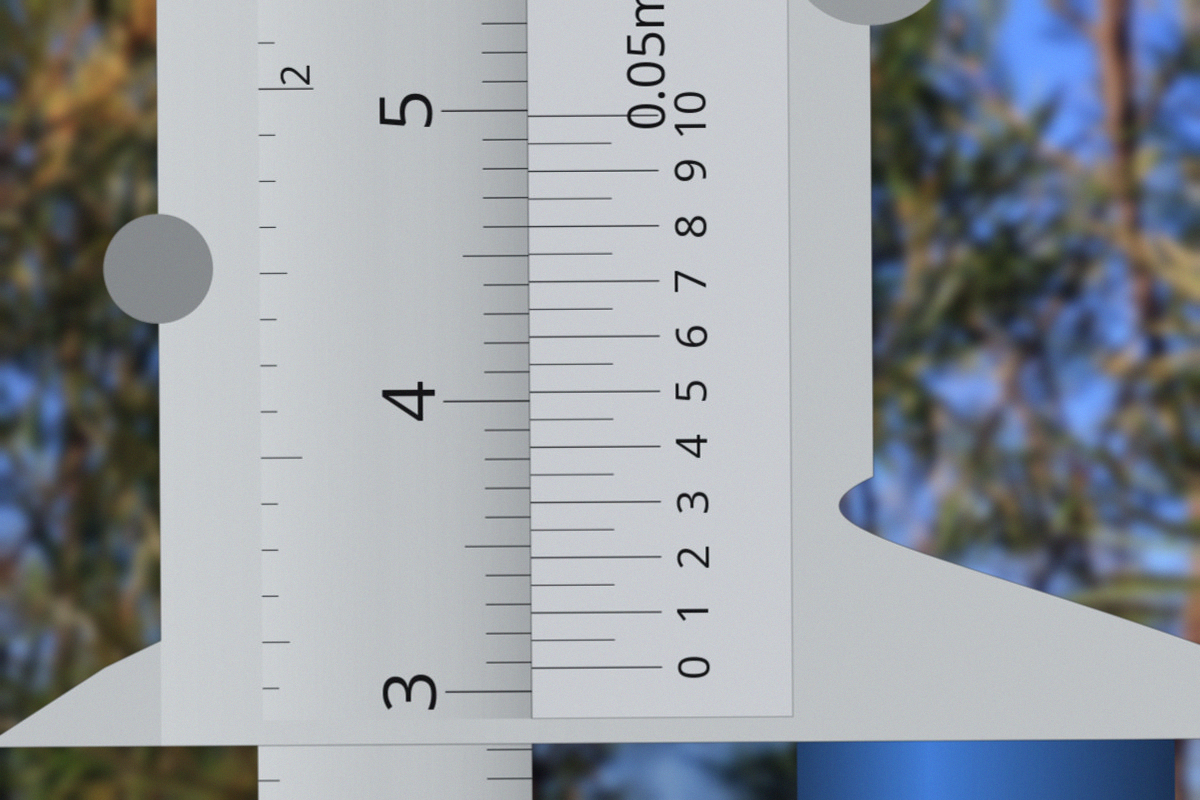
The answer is 30.80 mm
